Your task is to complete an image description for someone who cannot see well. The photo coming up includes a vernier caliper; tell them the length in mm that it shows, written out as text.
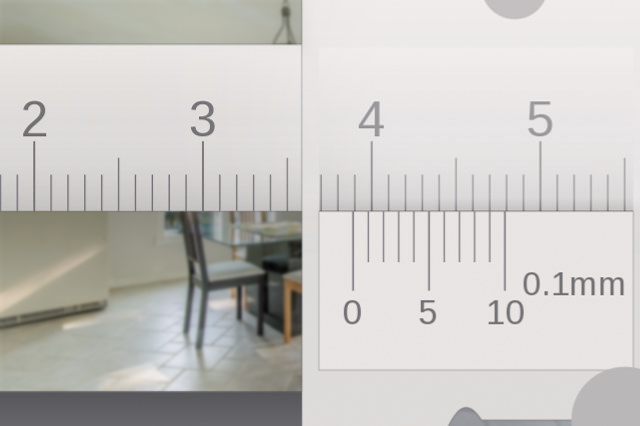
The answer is 38.9 mm
